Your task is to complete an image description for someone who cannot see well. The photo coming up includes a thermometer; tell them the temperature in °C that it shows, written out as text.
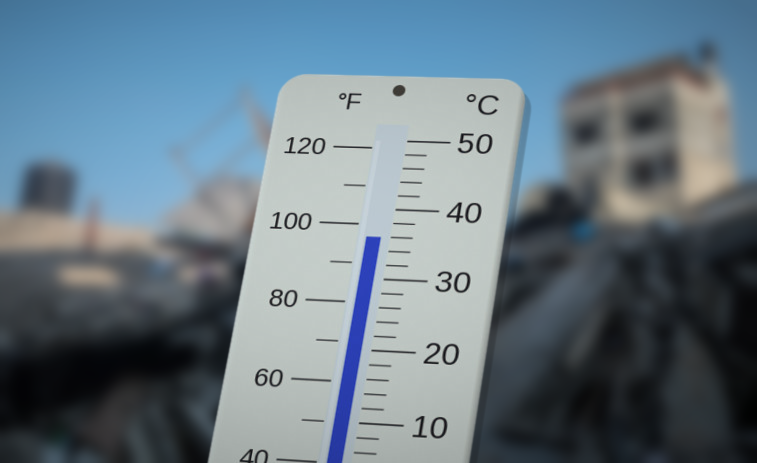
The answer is 36 °C
